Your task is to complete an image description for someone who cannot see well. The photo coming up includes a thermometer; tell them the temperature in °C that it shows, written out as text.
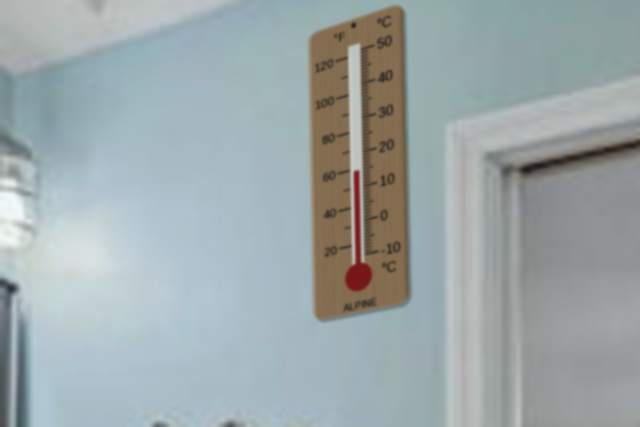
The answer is 15 °C
